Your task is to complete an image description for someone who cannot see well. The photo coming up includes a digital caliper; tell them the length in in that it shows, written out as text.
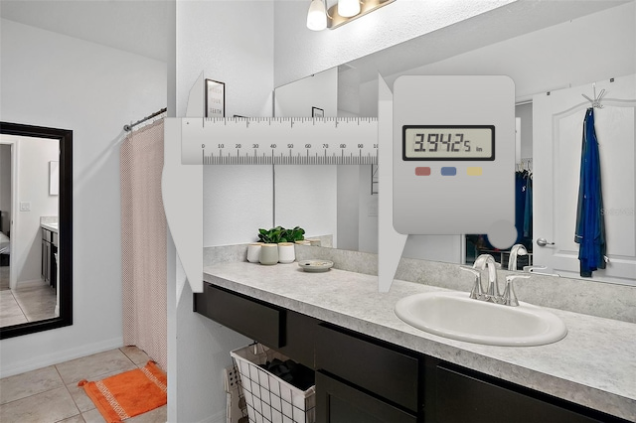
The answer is 3.9425 in
